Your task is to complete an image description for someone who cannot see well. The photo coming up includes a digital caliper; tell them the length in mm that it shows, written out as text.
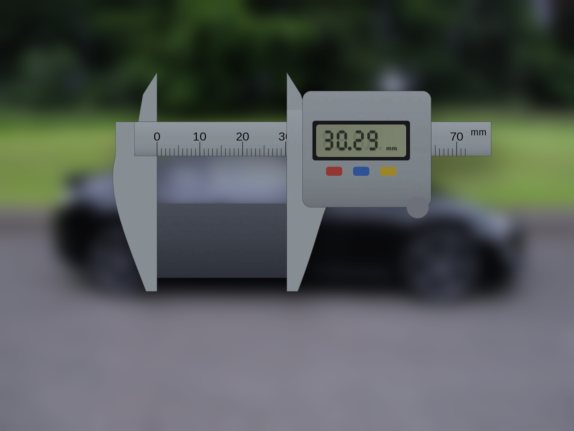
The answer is 30.29 mm
